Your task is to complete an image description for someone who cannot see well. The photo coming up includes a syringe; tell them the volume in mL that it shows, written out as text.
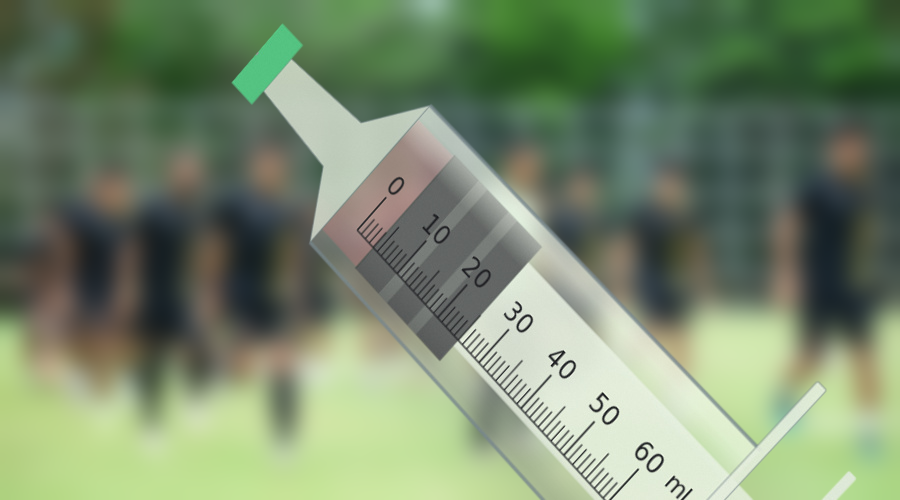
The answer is 4 mL
